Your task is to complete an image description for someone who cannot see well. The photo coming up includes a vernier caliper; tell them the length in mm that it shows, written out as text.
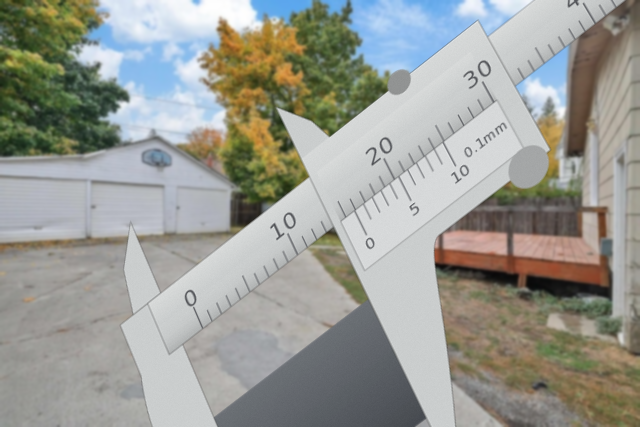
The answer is 15.9 mm
